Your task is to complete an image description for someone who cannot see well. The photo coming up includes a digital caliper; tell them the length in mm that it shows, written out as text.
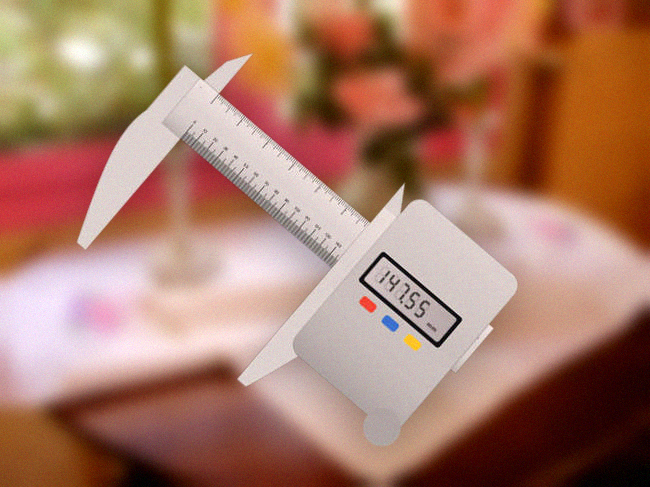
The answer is 147.55 mm
